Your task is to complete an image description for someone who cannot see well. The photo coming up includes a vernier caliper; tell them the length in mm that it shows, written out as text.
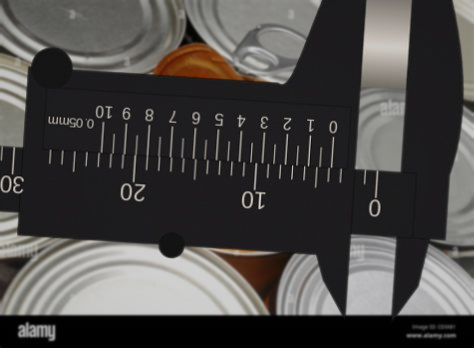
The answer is 3.8 mm
